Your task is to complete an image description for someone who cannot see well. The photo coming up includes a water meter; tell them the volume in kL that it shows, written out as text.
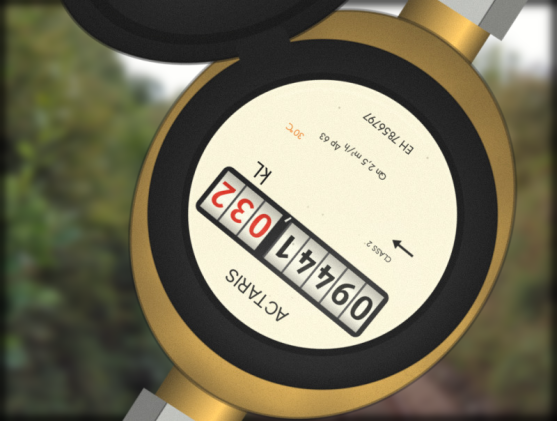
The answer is 9441.032 kL
